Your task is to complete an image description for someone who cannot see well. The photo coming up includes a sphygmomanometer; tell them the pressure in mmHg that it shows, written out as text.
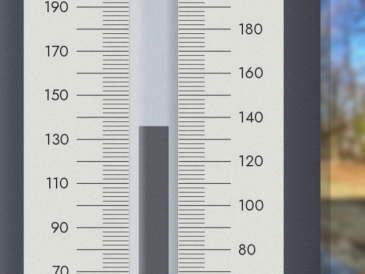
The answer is 136 mmHg
